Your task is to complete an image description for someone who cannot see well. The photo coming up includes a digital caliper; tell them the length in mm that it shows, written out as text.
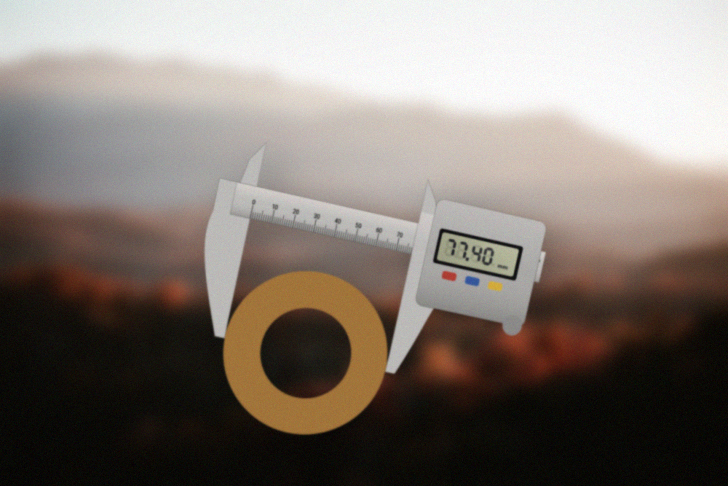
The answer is 77.40 mm
